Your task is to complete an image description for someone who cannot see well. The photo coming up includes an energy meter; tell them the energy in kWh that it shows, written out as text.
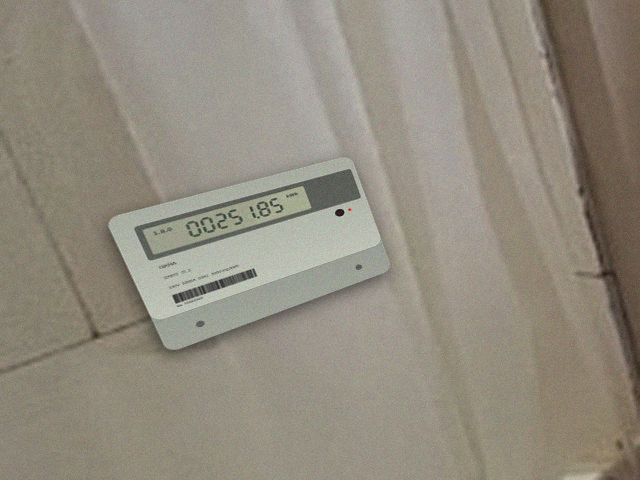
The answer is 251.85 kWh
